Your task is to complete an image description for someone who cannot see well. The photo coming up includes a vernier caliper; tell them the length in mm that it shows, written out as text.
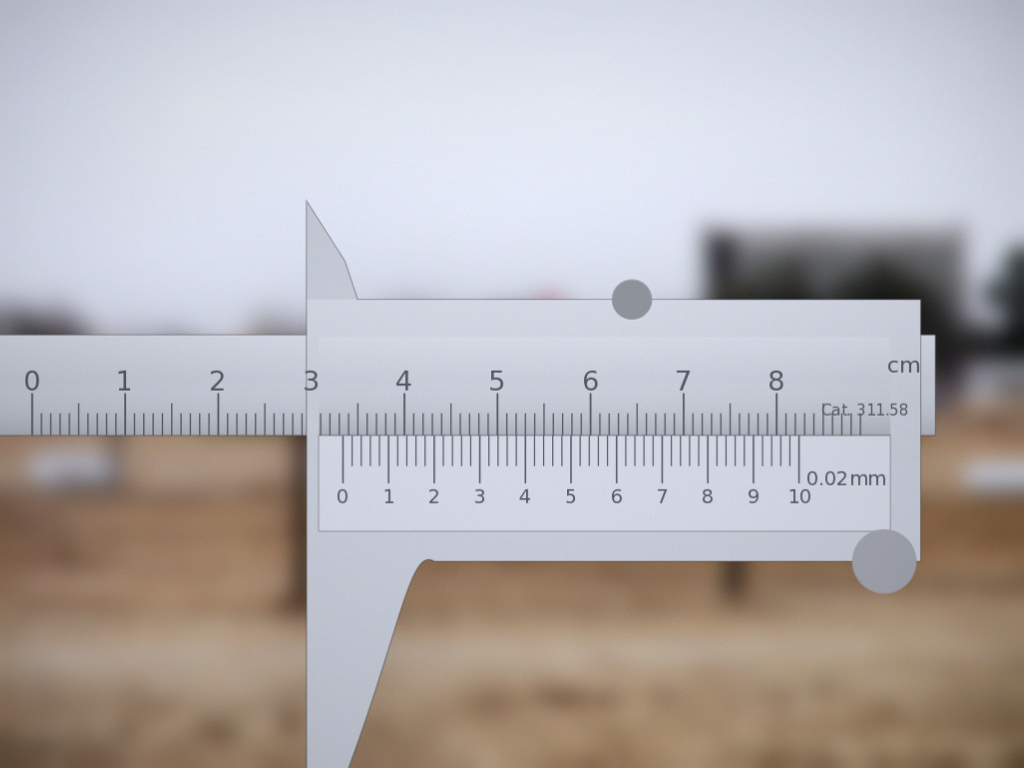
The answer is 33.4 mm
